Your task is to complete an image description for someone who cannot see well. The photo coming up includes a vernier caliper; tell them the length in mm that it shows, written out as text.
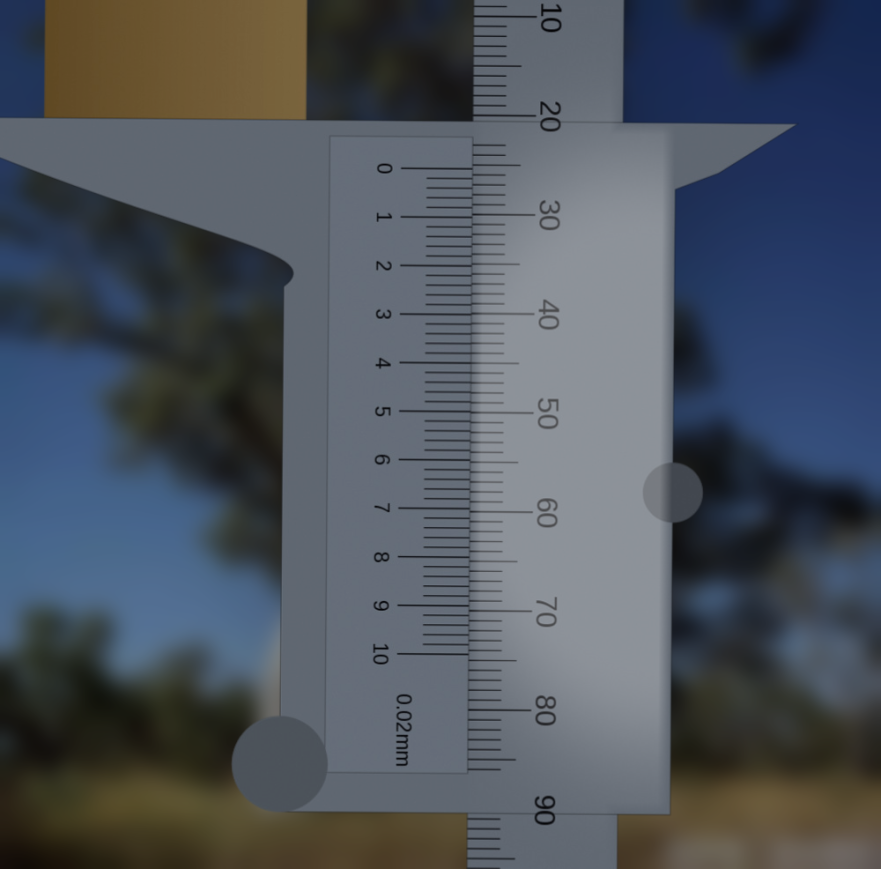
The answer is 25.4 mm
